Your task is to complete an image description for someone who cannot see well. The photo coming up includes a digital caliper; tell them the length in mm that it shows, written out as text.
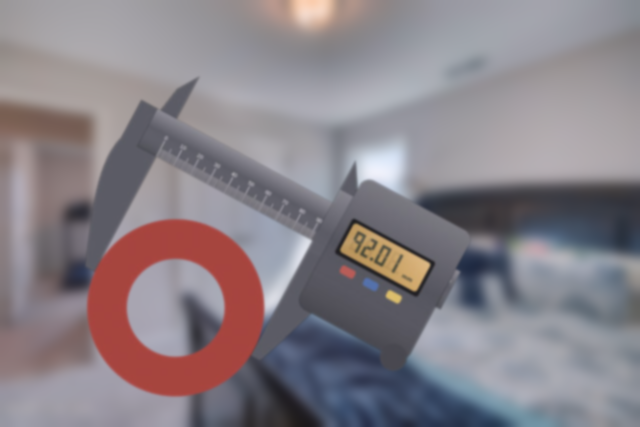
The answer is 92.01 mm
